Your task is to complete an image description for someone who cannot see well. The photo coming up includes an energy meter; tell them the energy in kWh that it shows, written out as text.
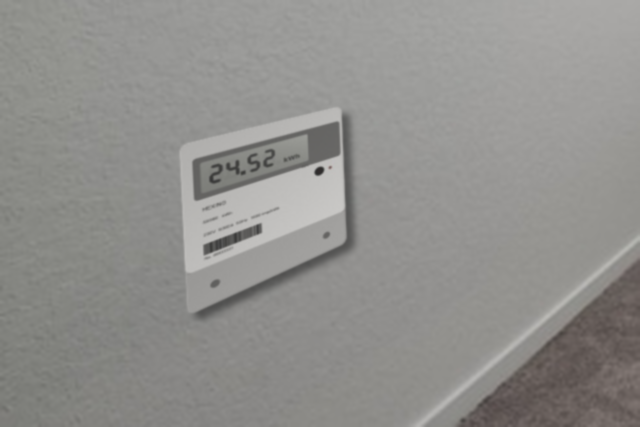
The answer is 24.52 kWh
